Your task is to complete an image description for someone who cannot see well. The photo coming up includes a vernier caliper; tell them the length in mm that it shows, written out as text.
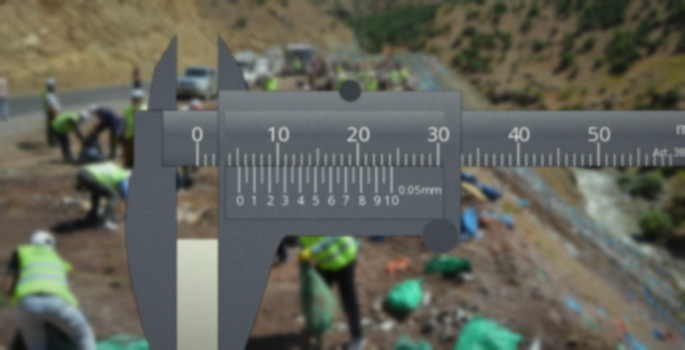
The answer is 5.2 mm
